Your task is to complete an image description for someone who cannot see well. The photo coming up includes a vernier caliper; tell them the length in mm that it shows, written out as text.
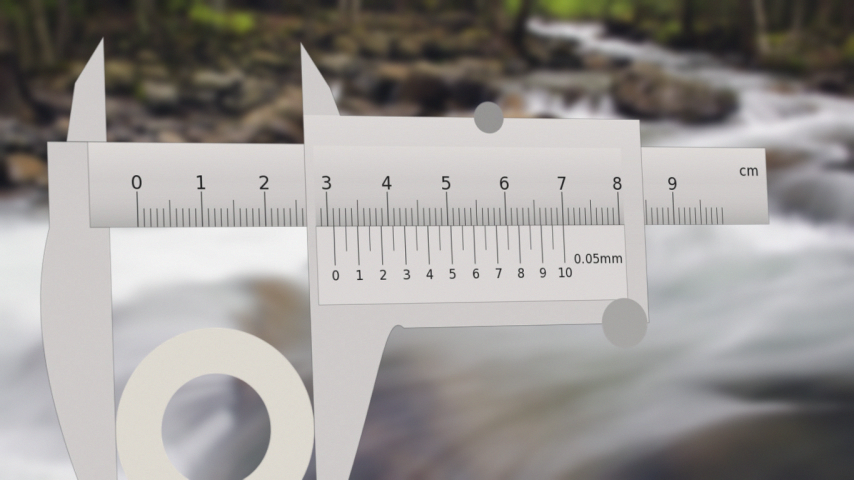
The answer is 31.0 mm
